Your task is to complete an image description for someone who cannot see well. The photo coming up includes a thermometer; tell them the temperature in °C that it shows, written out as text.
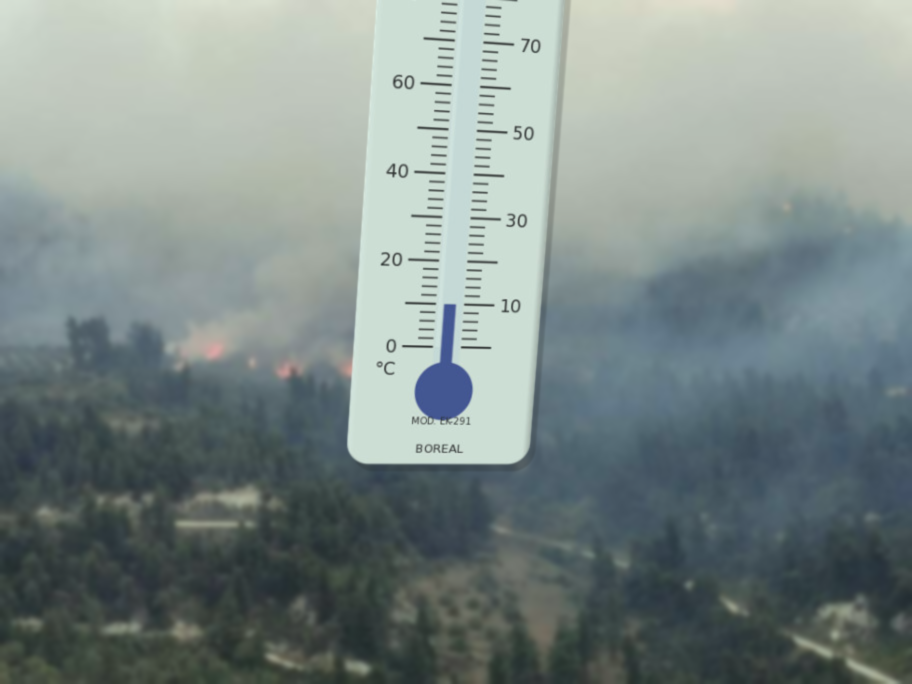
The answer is 10 °C
